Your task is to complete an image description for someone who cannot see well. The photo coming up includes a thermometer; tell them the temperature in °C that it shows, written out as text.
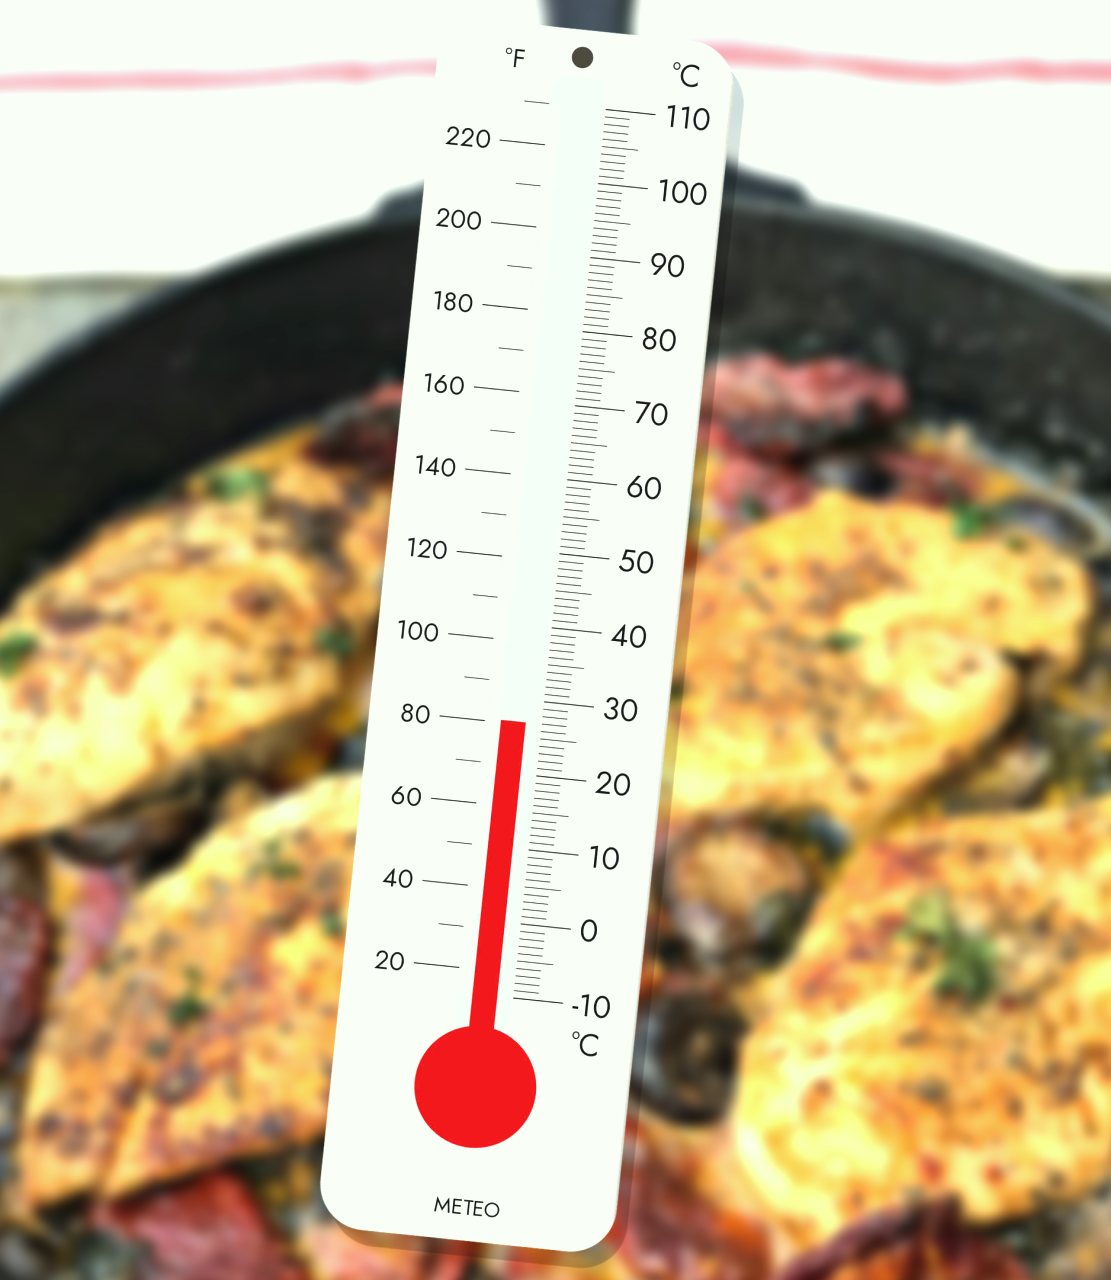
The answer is 27 °C
